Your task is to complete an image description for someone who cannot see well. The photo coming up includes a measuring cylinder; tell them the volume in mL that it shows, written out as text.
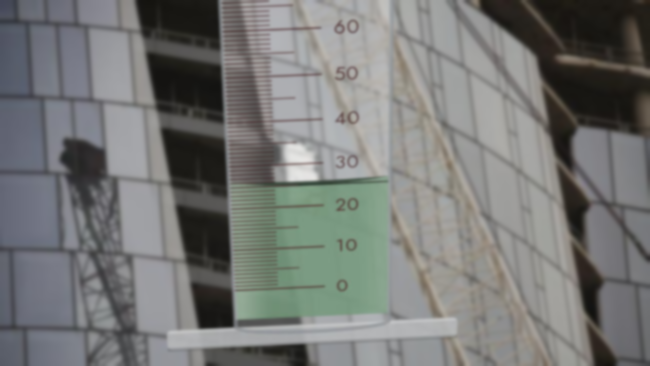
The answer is 25 mL
